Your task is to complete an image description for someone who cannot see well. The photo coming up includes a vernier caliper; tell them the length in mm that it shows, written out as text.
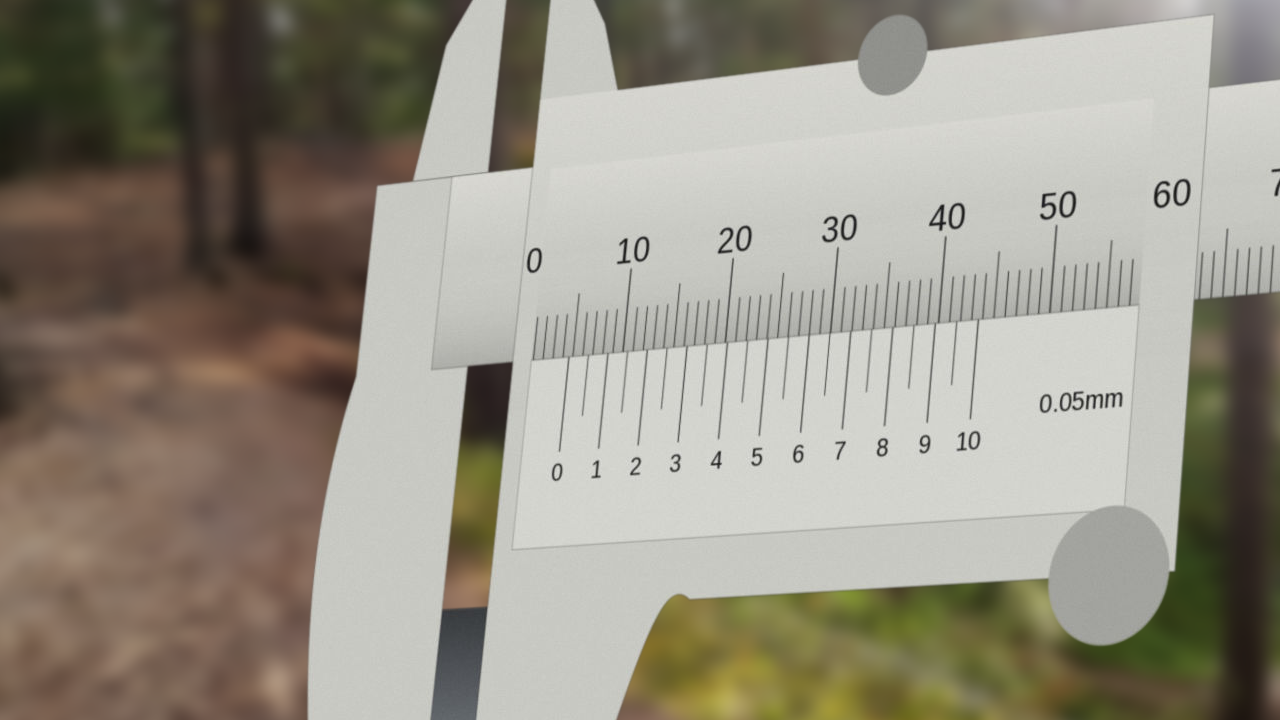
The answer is 4.6 mm
